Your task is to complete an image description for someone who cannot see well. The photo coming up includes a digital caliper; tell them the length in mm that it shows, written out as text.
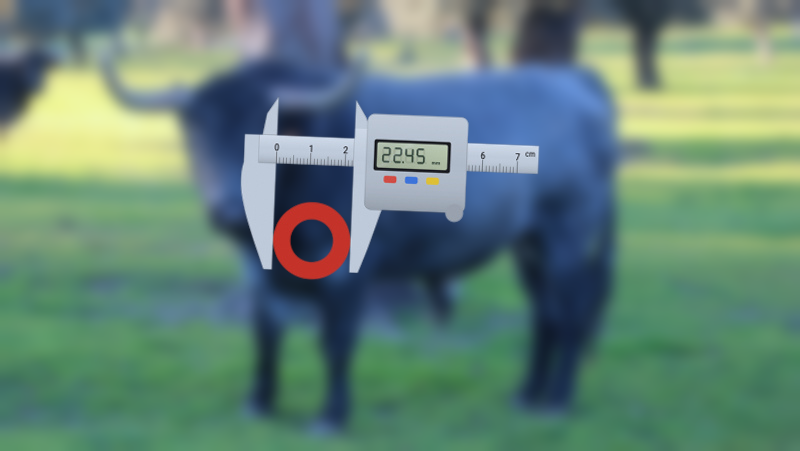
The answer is 22.45 mm
